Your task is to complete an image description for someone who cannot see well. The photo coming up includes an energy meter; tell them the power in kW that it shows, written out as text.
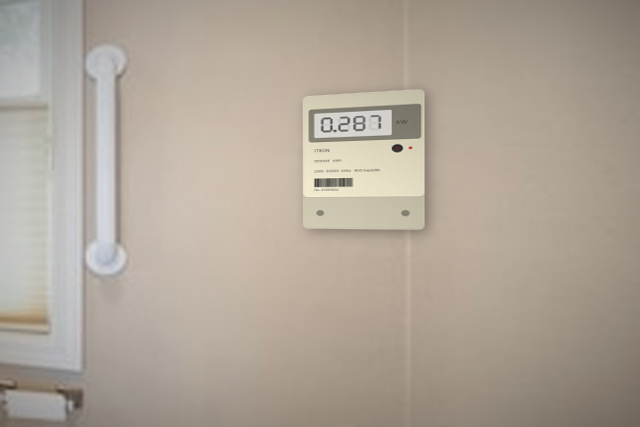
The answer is 0.287 kW
